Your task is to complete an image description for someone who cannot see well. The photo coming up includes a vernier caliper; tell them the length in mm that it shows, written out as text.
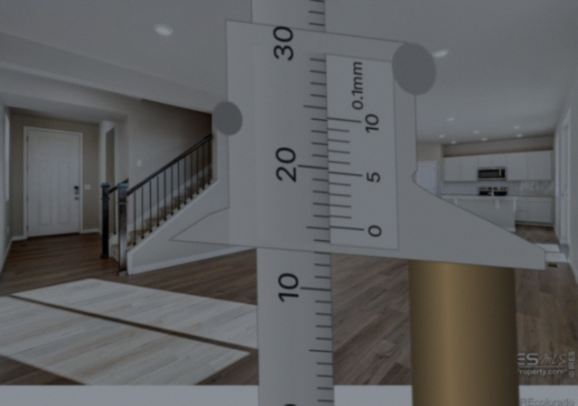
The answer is 15.2 mm
